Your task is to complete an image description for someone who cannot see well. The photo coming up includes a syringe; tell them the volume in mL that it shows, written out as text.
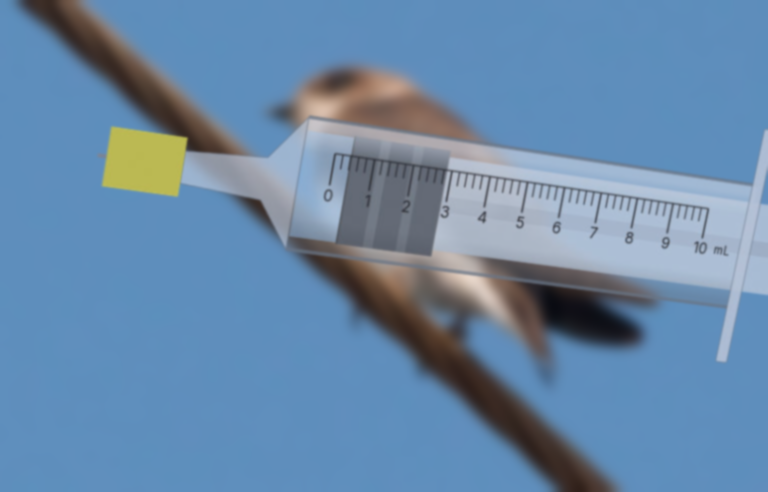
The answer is 0.4 mL
